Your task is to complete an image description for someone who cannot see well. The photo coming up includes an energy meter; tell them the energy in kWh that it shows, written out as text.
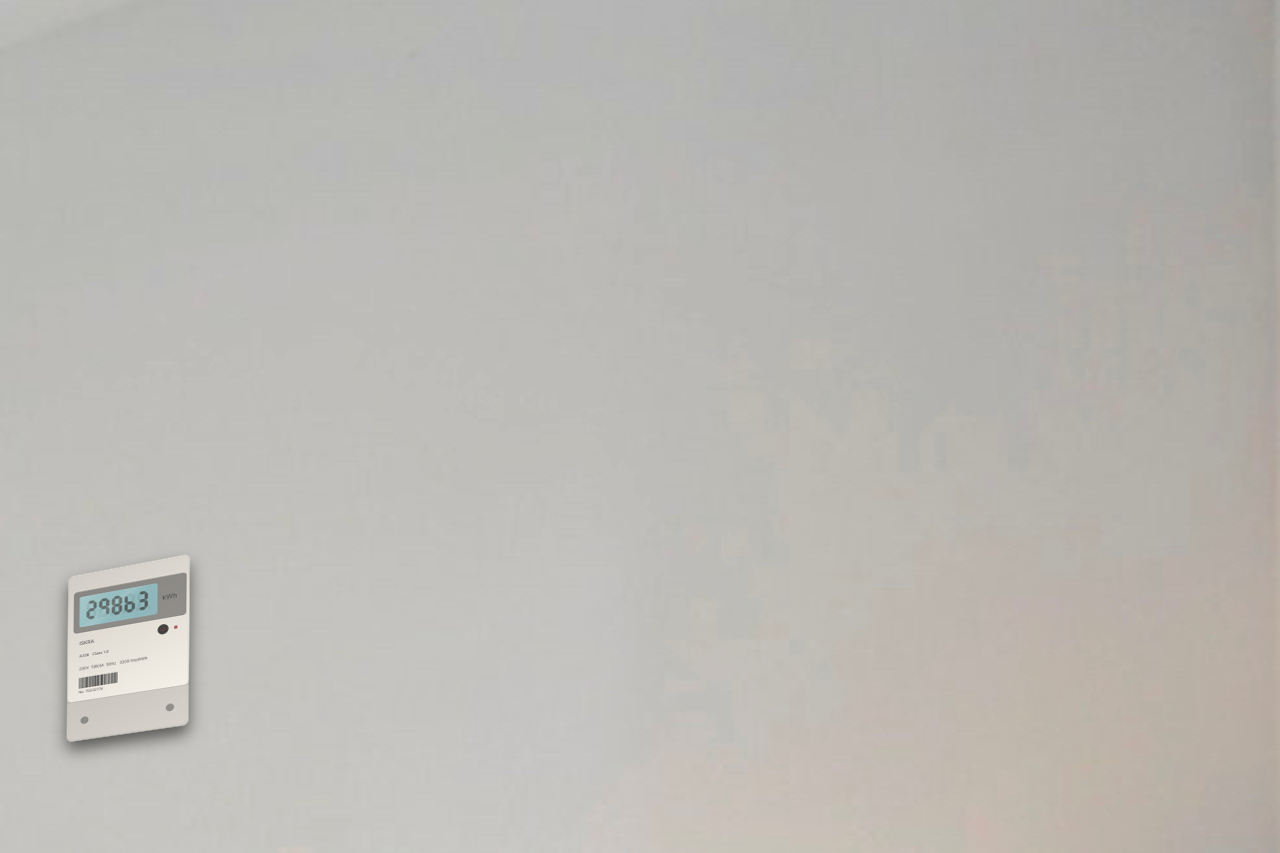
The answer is 29863 kWh
